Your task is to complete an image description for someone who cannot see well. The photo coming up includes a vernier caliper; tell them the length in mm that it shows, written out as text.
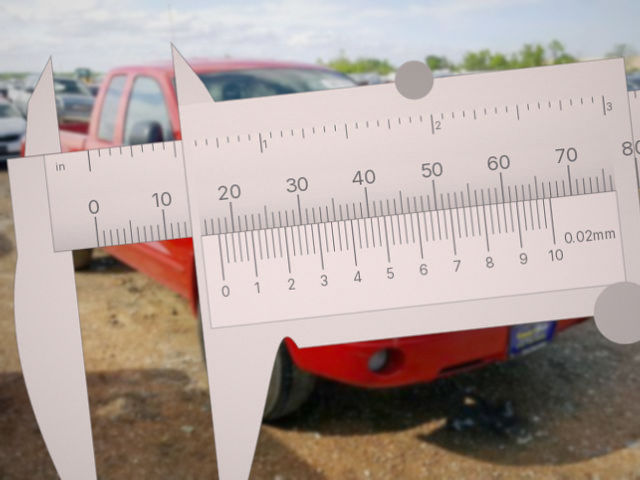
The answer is 17.8 mm
